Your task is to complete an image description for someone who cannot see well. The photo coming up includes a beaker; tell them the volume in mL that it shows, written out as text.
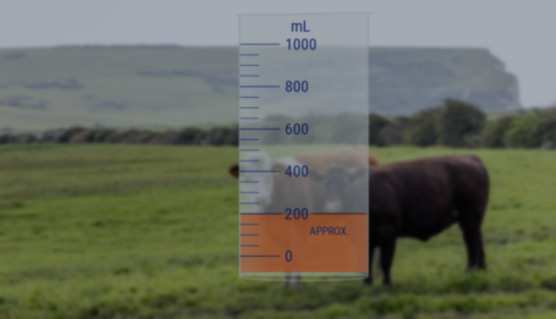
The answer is 200 mL
